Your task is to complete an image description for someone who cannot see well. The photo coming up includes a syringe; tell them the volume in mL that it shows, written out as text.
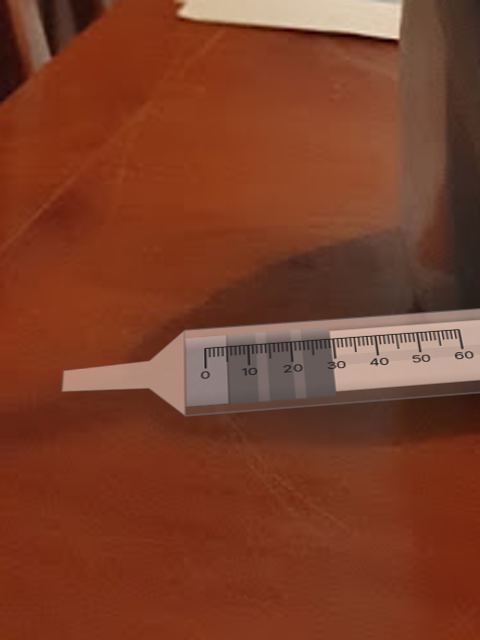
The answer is 5 mL
